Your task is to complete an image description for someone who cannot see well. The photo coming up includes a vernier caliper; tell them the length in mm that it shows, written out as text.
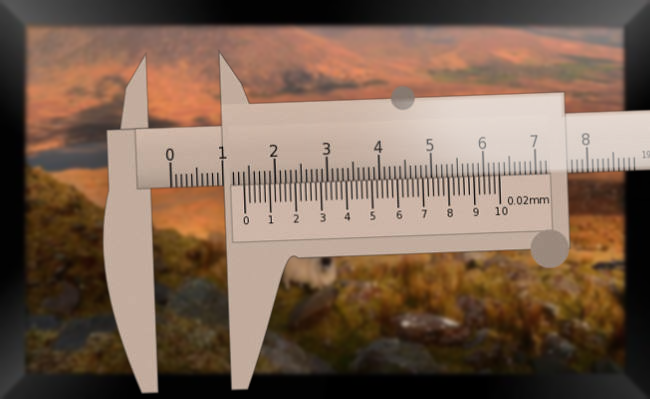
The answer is 14.0 mm
